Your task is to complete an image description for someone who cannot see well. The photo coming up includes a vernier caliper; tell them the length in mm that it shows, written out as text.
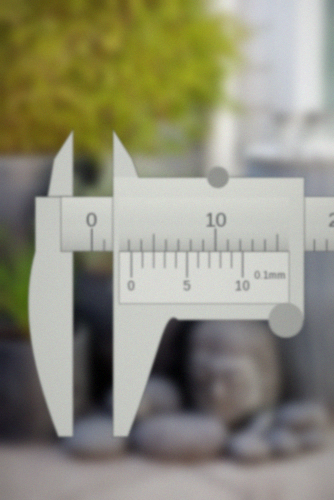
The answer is 3.2 mm
